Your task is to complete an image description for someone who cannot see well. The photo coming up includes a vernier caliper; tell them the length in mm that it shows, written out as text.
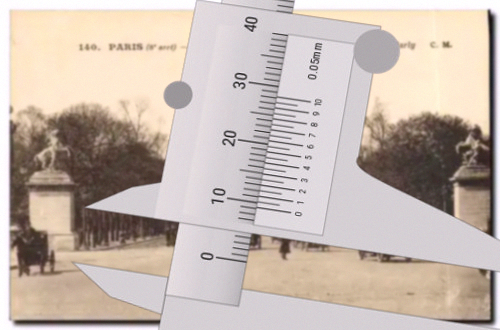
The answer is 9.2 mm
